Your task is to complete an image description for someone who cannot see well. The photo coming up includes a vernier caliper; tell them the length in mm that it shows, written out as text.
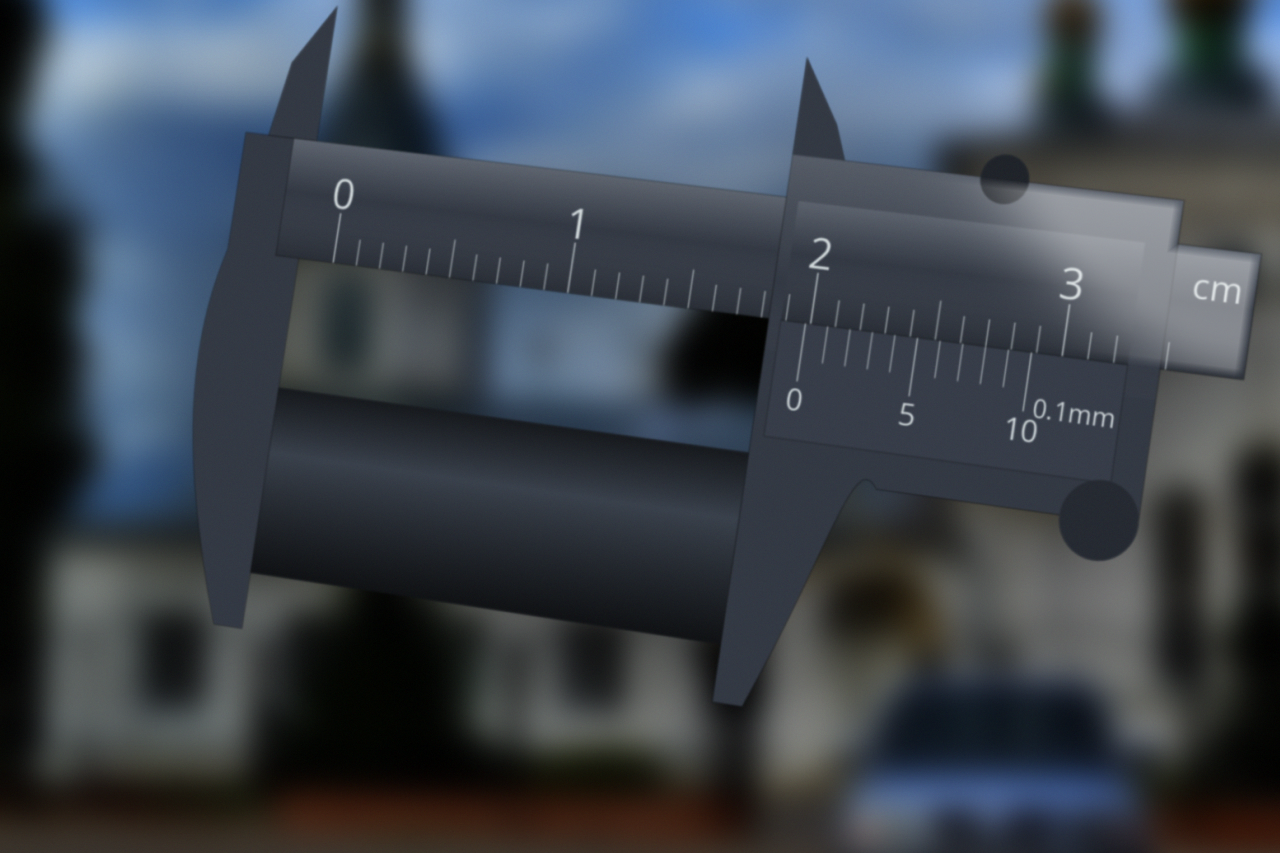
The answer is 19.8 mm
